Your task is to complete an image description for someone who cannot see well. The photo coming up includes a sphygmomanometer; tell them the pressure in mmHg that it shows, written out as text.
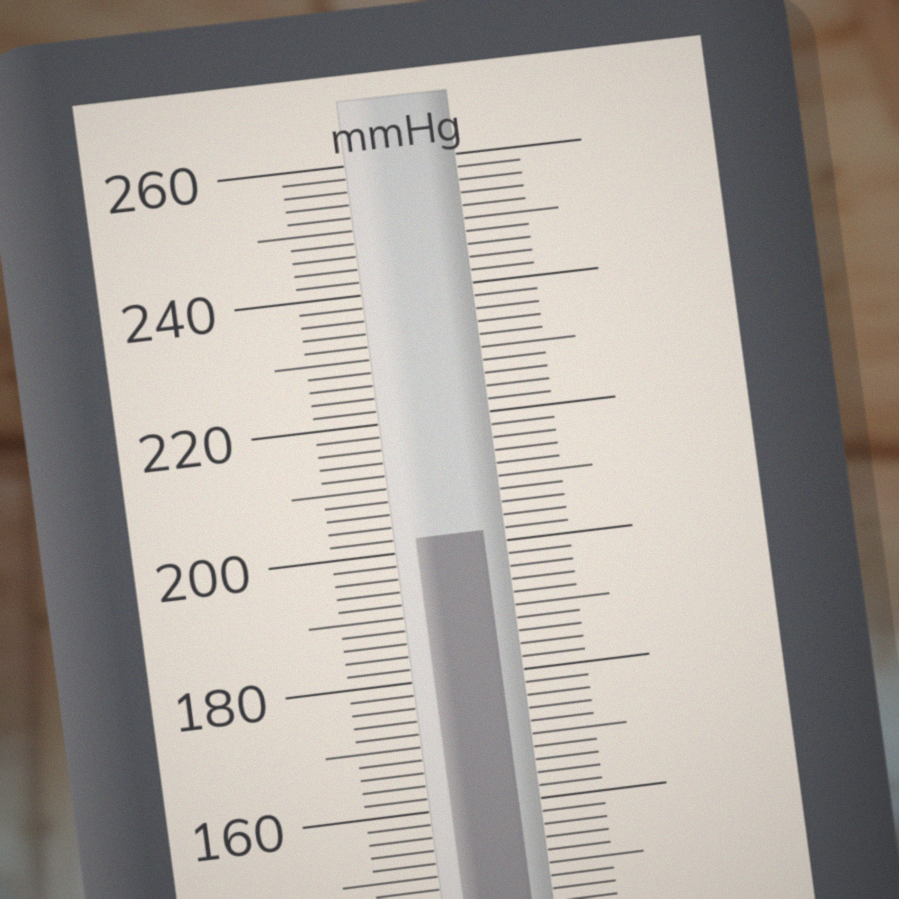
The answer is 202 mmHg
